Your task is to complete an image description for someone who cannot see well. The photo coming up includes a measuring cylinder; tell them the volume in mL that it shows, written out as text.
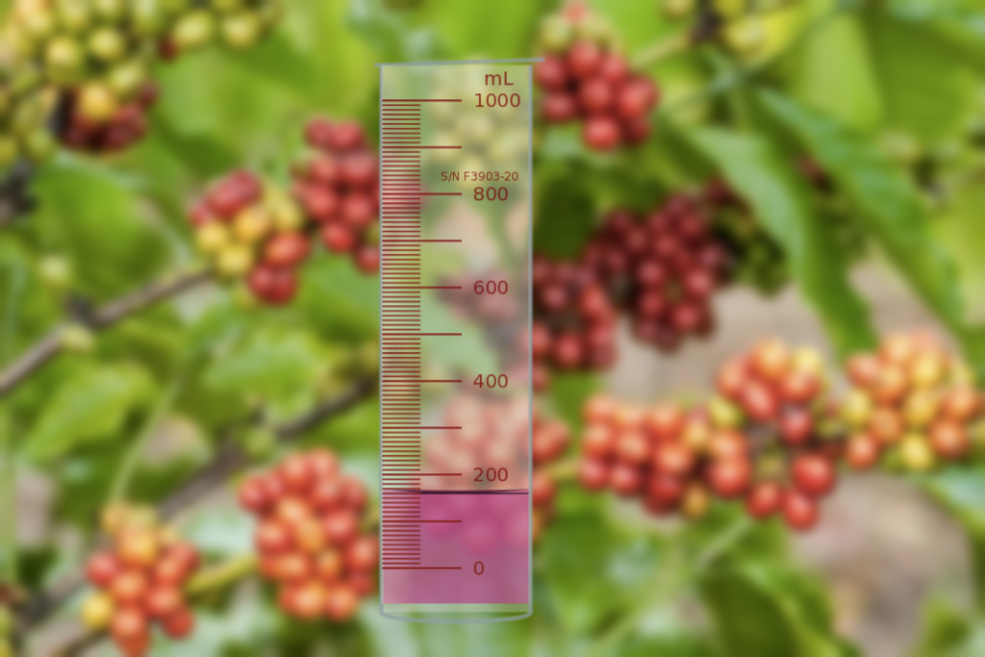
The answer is 160 mL
